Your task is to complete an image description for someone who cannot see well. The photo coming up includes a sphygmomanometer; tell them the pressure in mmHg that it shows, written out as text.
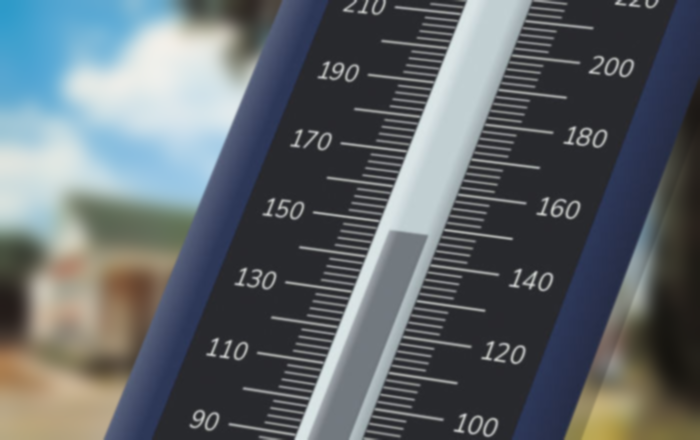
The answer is 148 mmHg
